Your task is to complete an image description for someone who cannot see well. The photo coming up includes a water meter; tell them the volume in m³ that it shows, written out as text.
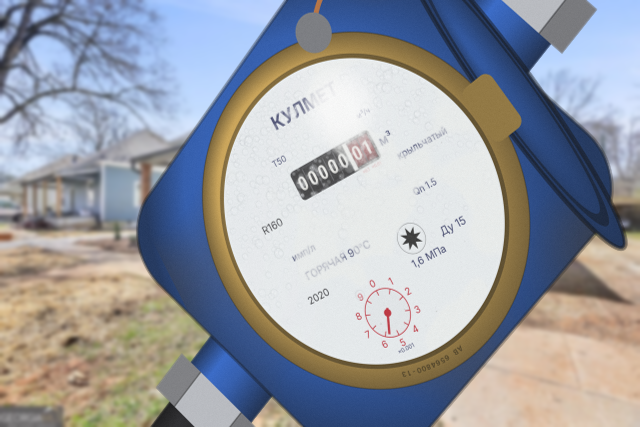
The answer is 0.015 m³
